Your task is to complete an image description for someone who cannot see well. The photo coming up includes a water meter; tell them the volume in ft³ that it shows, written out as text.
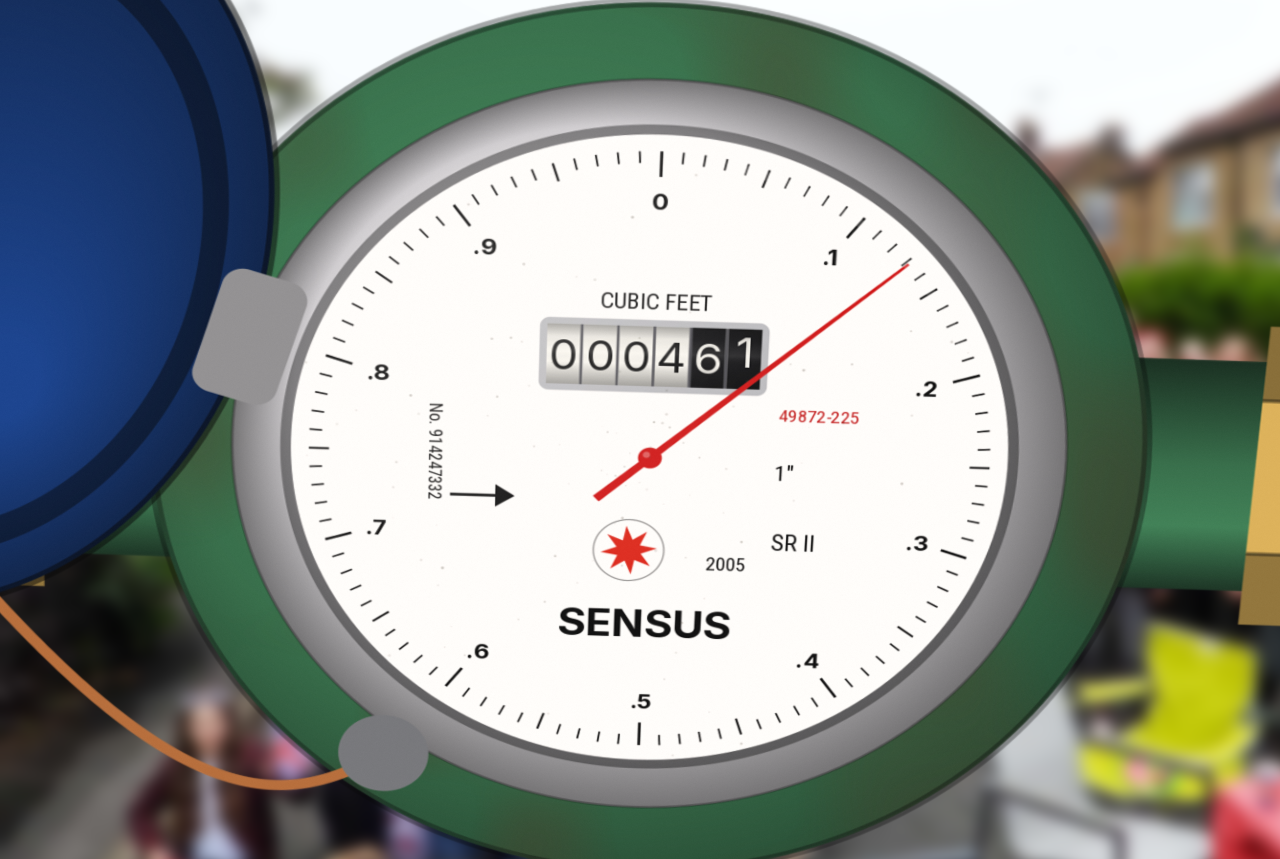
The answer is 461.13 ft³
